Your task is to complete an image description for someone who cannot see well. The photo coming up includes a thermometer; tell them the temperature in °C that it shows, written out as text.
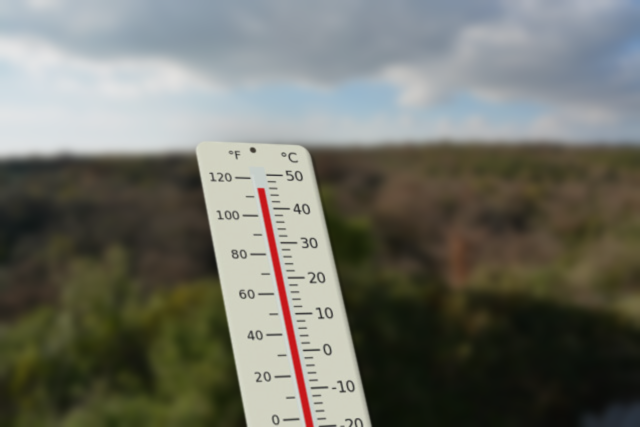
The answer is 46 °C
